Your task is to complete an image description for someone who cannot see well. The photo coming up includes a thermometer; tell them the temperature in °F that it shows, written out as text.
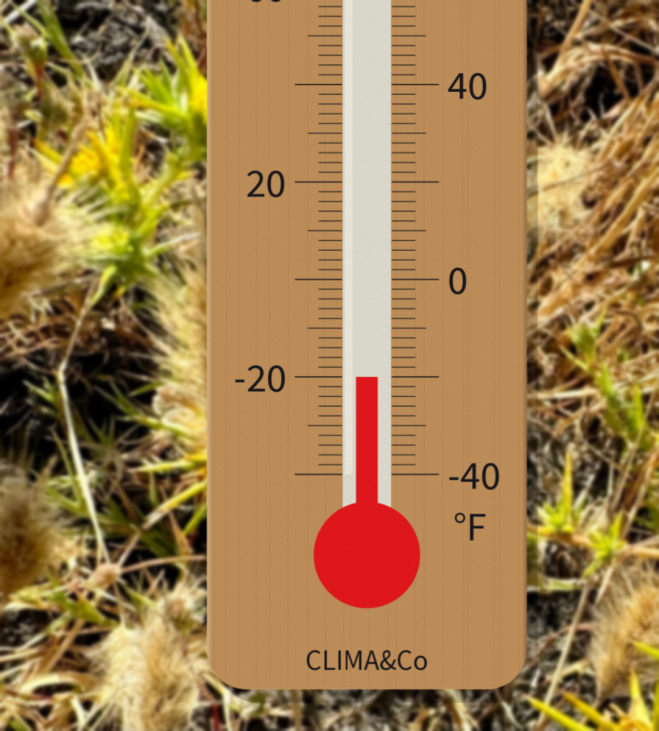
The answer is -20 °F
